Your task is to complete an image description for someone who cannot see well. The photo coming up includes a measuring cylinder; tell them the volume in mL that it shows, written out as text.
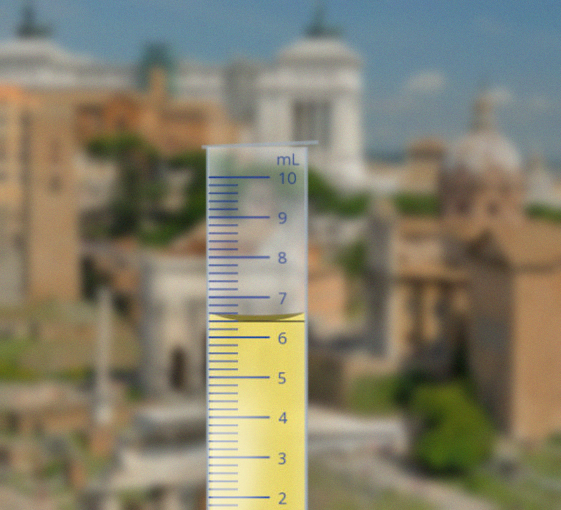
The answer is 6.4 mL
